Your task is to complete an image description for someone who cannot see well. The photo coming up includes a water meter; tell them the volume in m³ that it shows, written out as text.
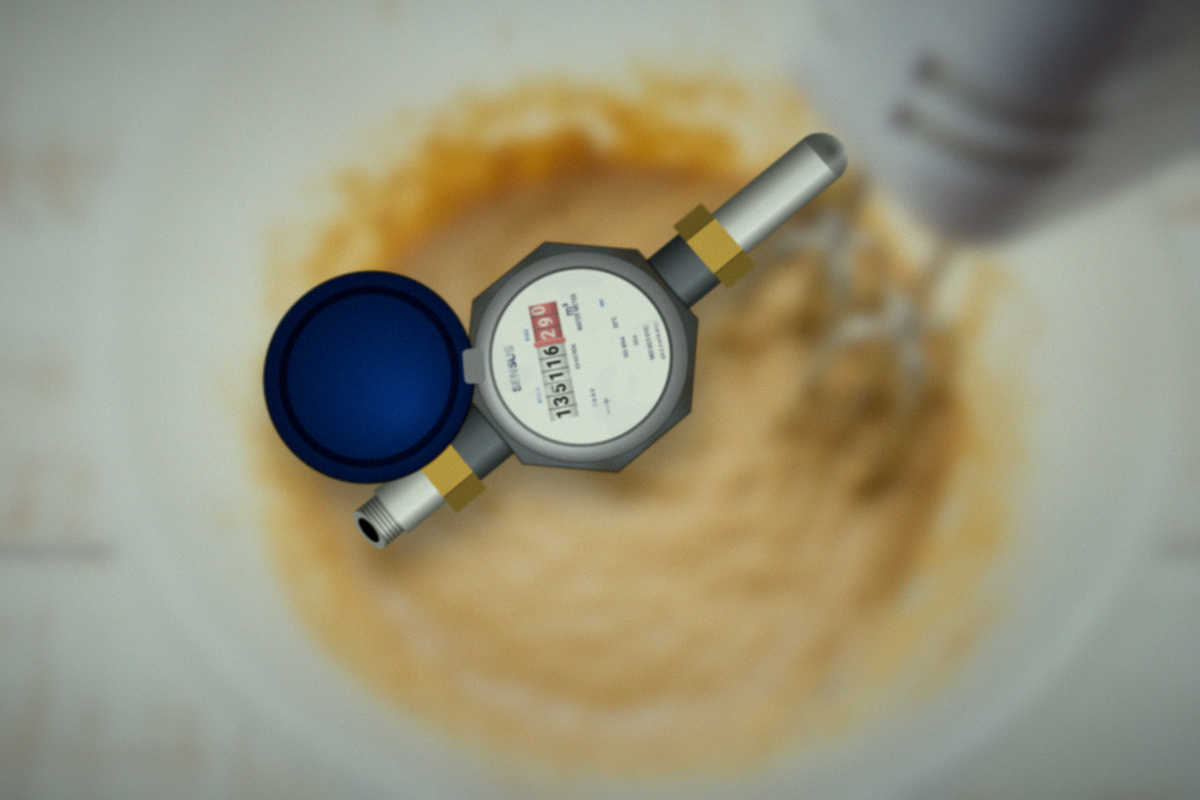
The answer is 135116.290 m³
